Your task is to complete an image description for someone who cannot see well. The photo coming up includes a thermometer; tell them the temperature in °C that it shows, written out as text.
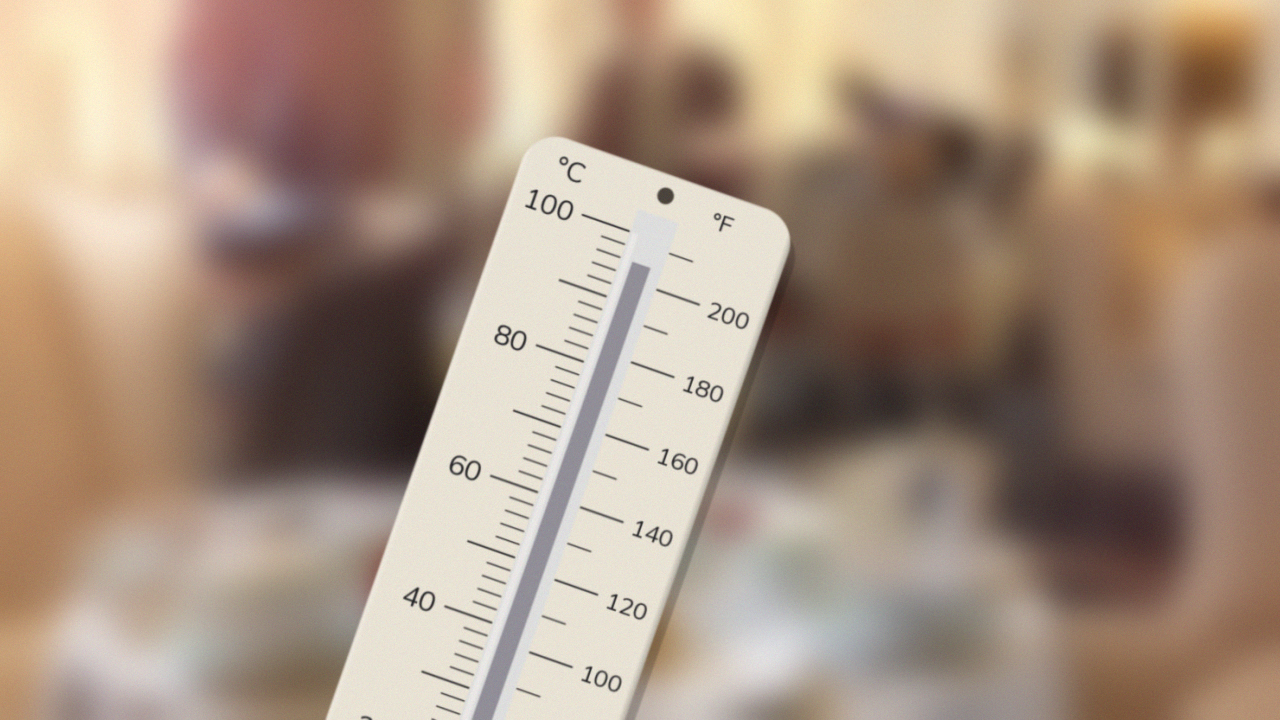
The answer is 96 °C
